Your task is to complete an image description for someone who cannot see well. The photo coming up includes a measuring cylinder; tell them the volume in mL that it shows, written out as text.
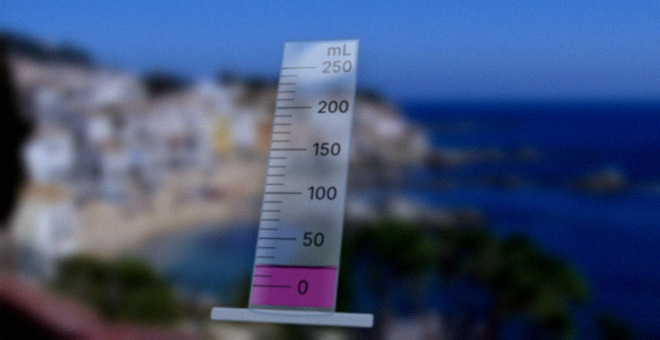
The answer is 20 mL
